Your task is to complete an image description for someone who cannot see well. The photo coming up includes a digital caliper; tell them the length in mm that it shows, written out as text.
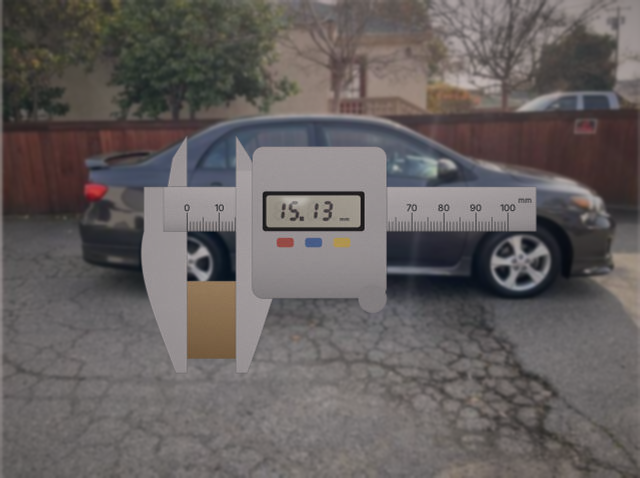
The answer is 15.13 mm
